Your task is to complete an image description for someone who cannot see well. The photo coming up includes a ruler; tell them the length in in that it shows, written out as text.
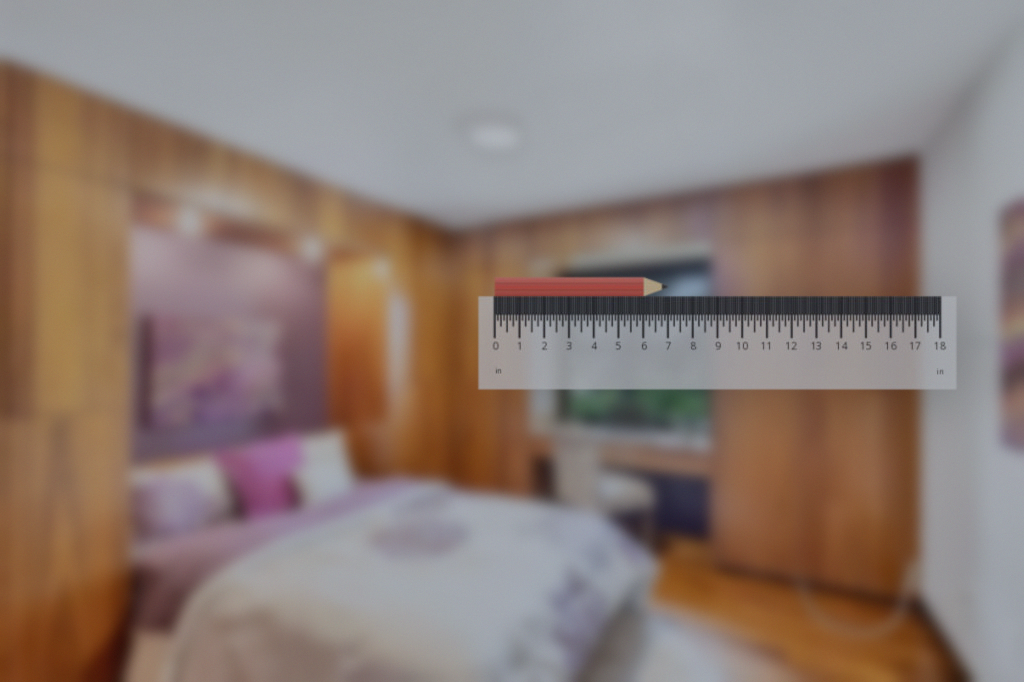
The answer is 7 in
